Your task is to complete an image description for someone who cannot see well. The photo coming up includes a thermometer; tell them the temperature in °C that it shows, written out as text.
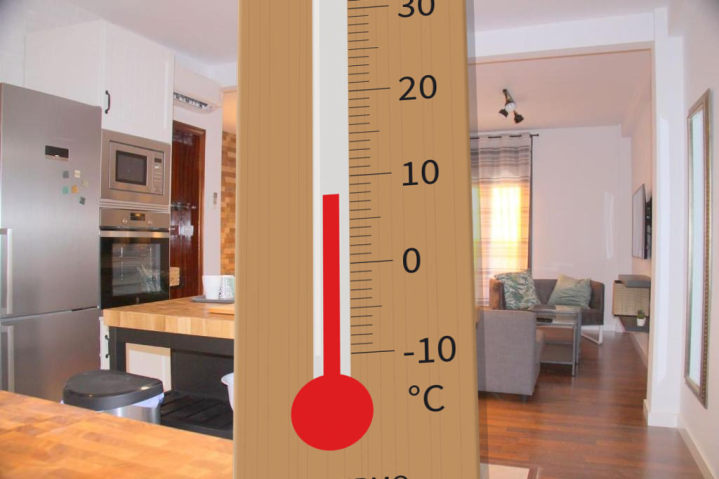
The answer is 8 °C
